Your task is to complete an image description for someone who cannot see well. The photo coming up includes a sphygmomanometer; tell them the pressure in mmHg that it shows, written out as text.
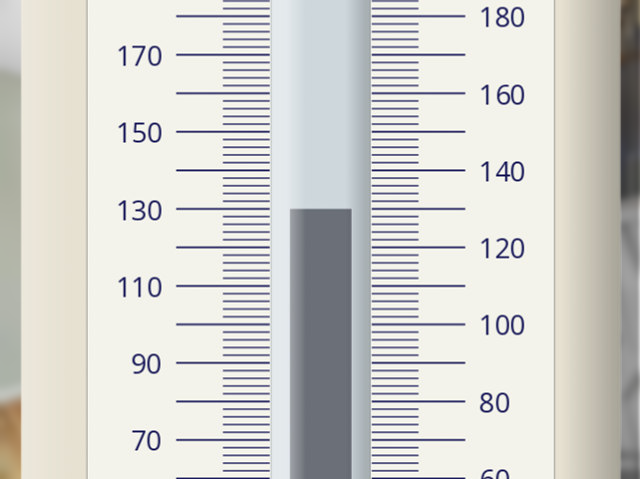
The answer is 130 mmHg
